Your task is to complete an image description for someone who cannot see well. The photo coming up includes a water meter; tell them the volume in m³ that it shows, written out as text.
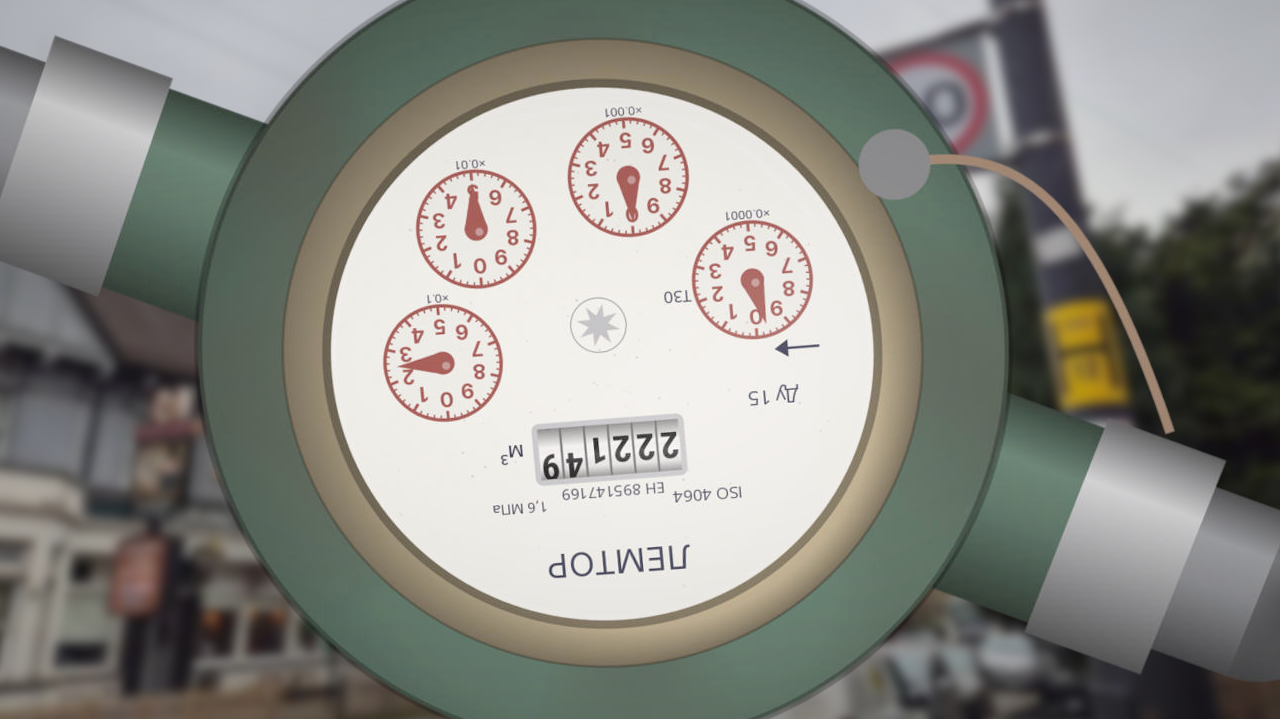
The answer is 222149.2499 m³
